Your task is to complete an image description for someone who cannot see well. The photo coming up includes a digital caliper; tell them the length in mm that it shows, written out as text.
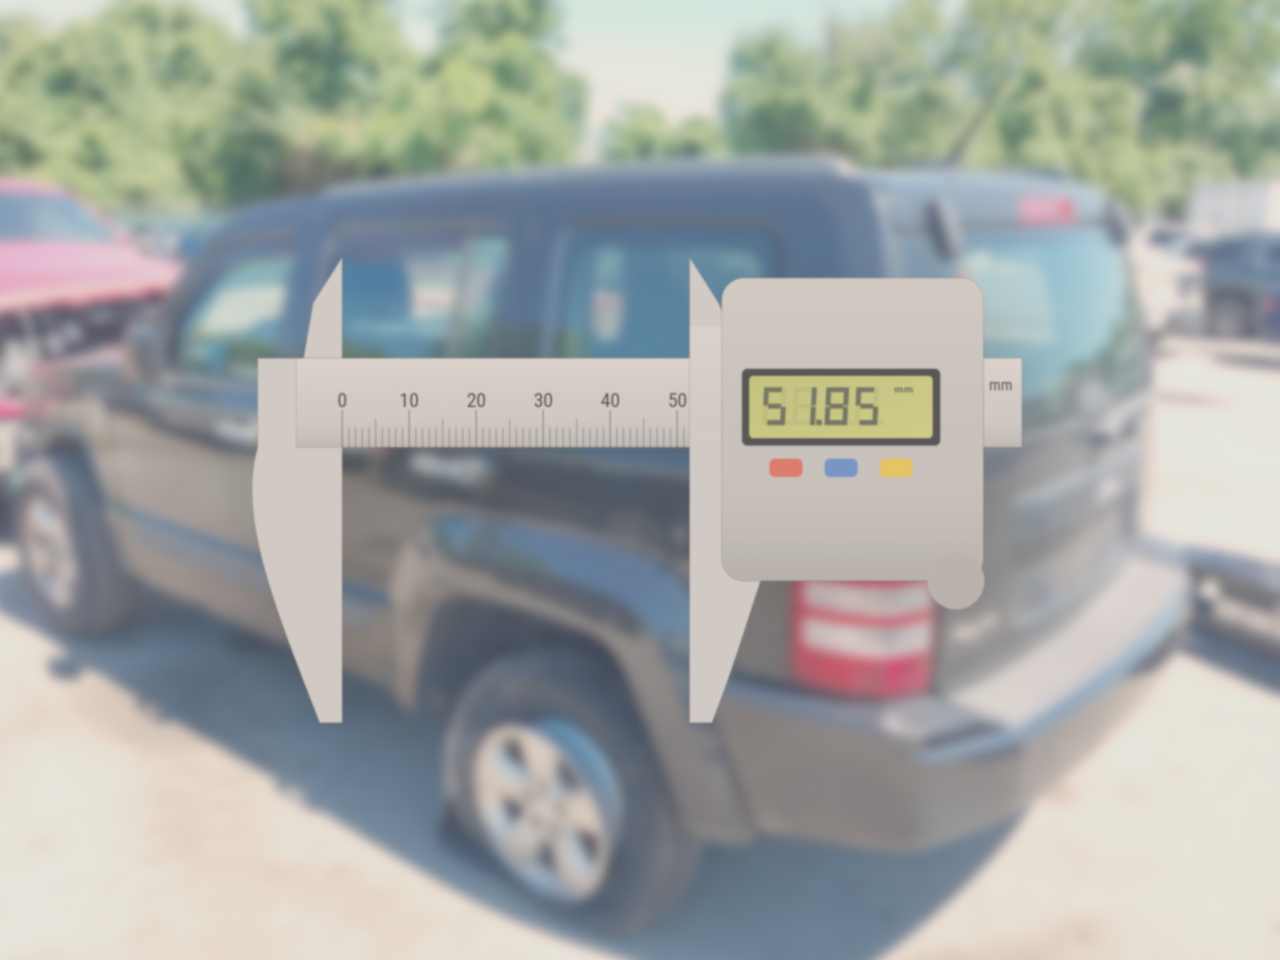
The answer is 51.85 mm
